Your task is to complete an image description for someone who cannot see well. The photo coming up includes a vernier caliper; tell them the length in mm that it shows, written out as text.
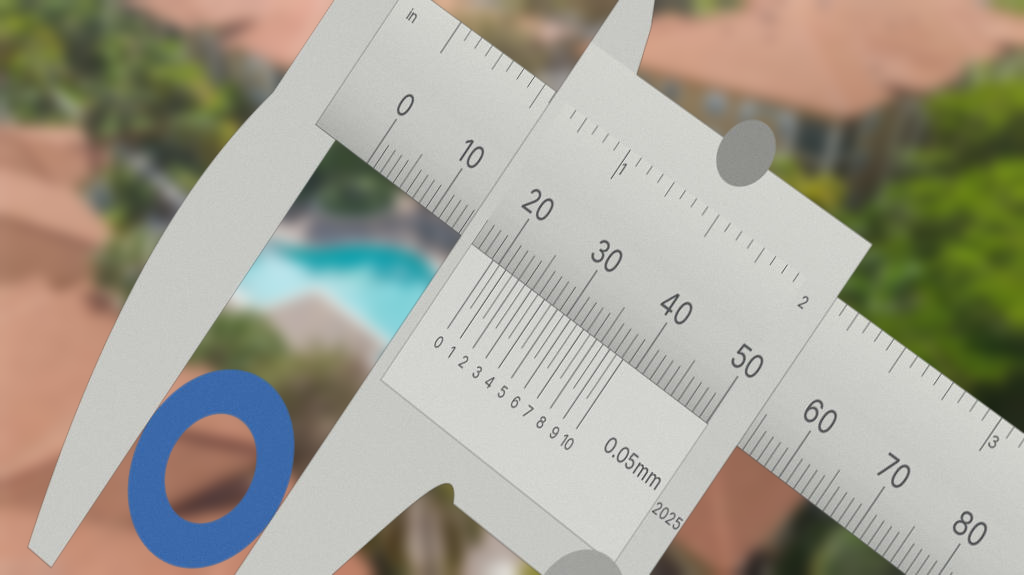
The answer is 19.2 mm
